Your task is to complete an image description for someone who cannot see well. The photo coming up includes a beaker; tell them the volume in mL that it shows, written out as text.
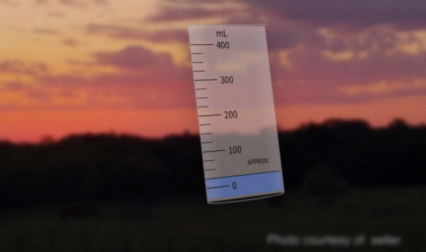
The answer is 25 mL
